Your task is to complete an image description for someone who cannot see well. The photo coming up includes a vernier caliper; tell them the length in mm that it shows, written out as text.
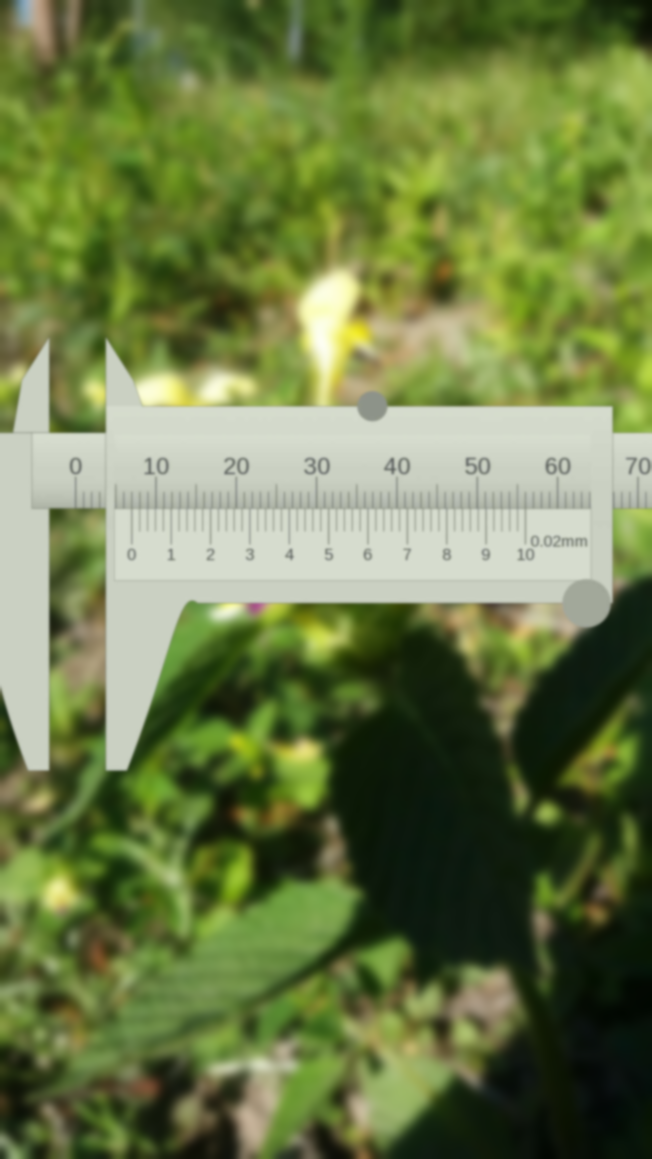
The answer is 7.0 mm
